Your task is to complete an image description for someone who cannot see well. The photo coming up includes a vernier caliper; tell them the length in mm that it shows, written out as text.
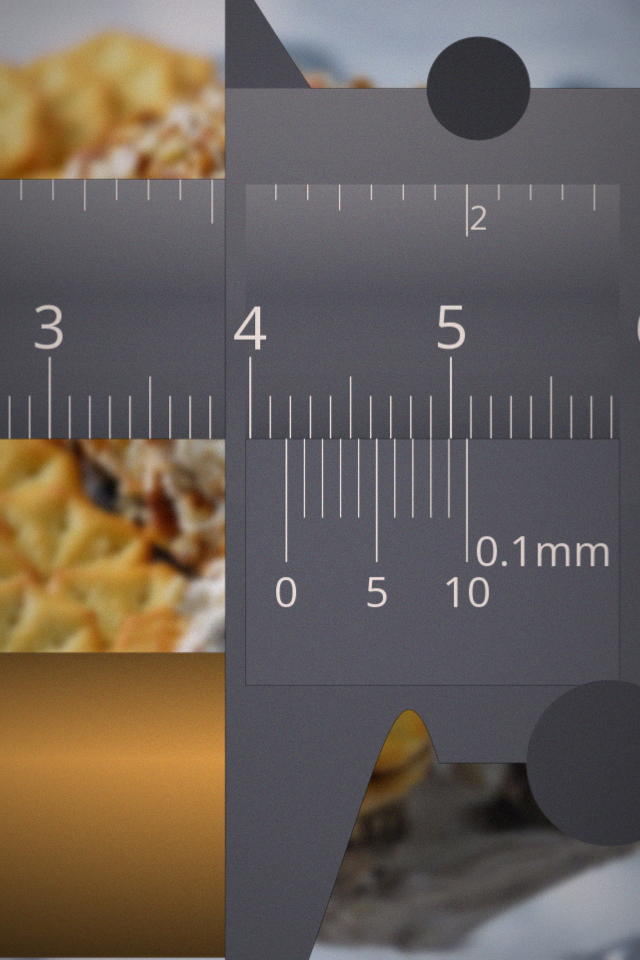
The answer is 41.8 mm
